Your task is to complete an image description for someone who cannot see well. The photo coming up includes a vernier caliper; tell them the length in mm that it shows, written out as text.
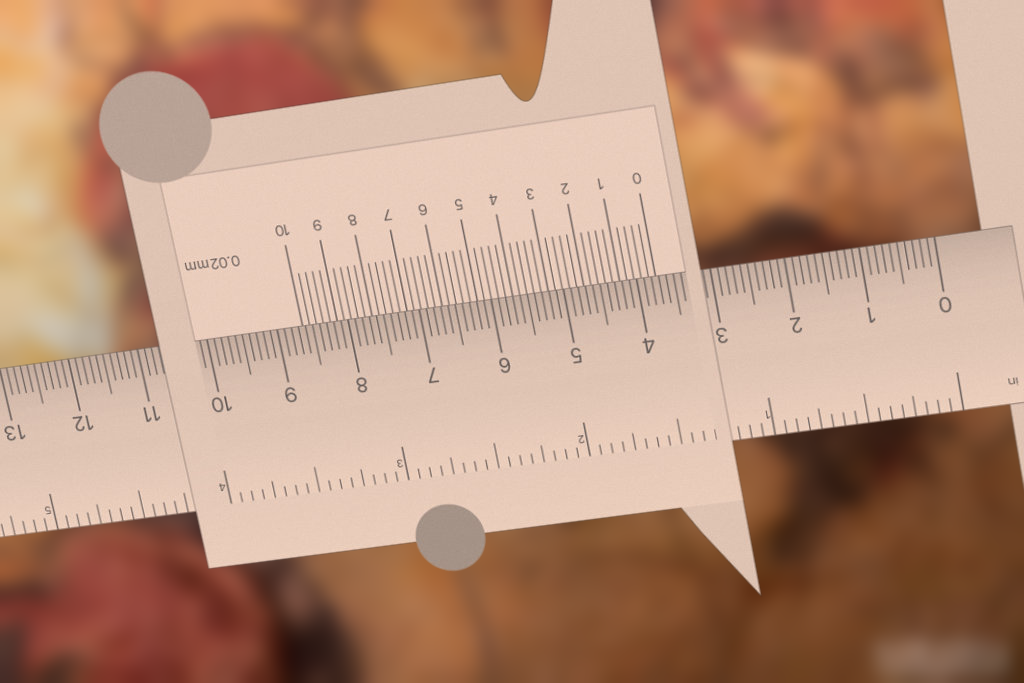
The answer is 37.4 mm
